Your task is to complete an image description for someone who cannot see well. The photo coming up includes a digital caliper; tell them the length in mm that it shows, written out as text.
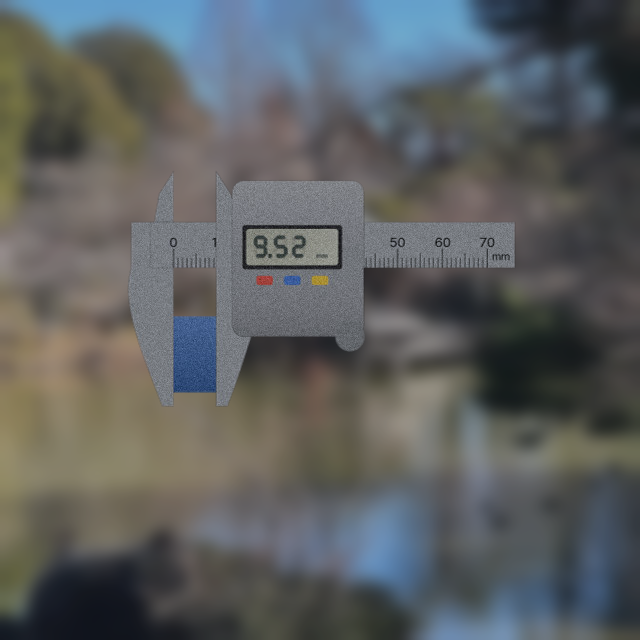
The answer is 9.52 mm
